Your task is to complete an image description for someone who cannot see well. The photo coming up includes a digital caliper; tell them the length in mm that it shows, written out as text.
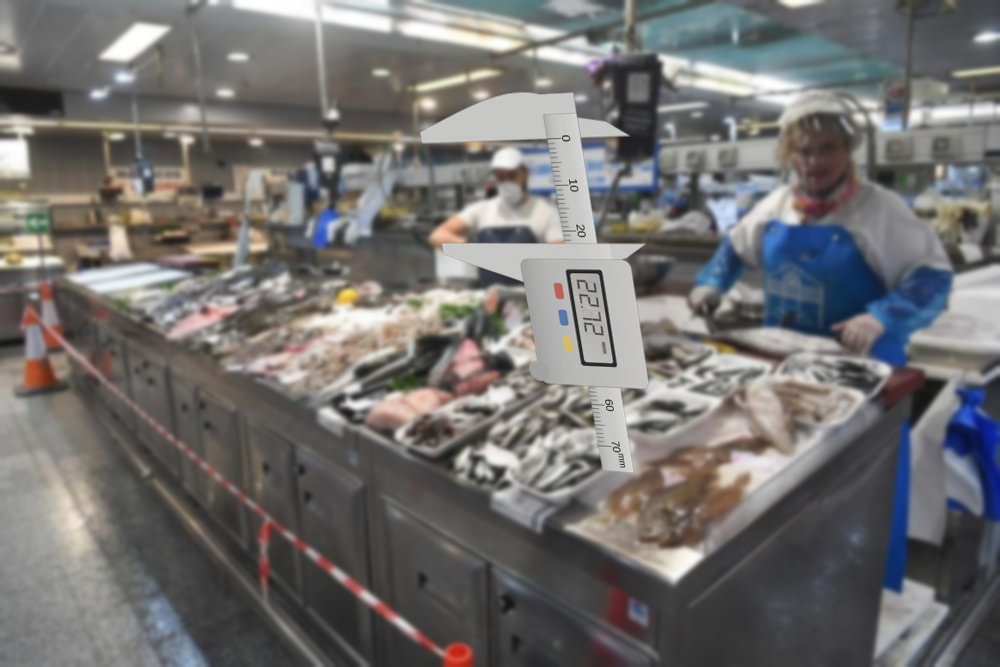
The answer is 22.72 mm
